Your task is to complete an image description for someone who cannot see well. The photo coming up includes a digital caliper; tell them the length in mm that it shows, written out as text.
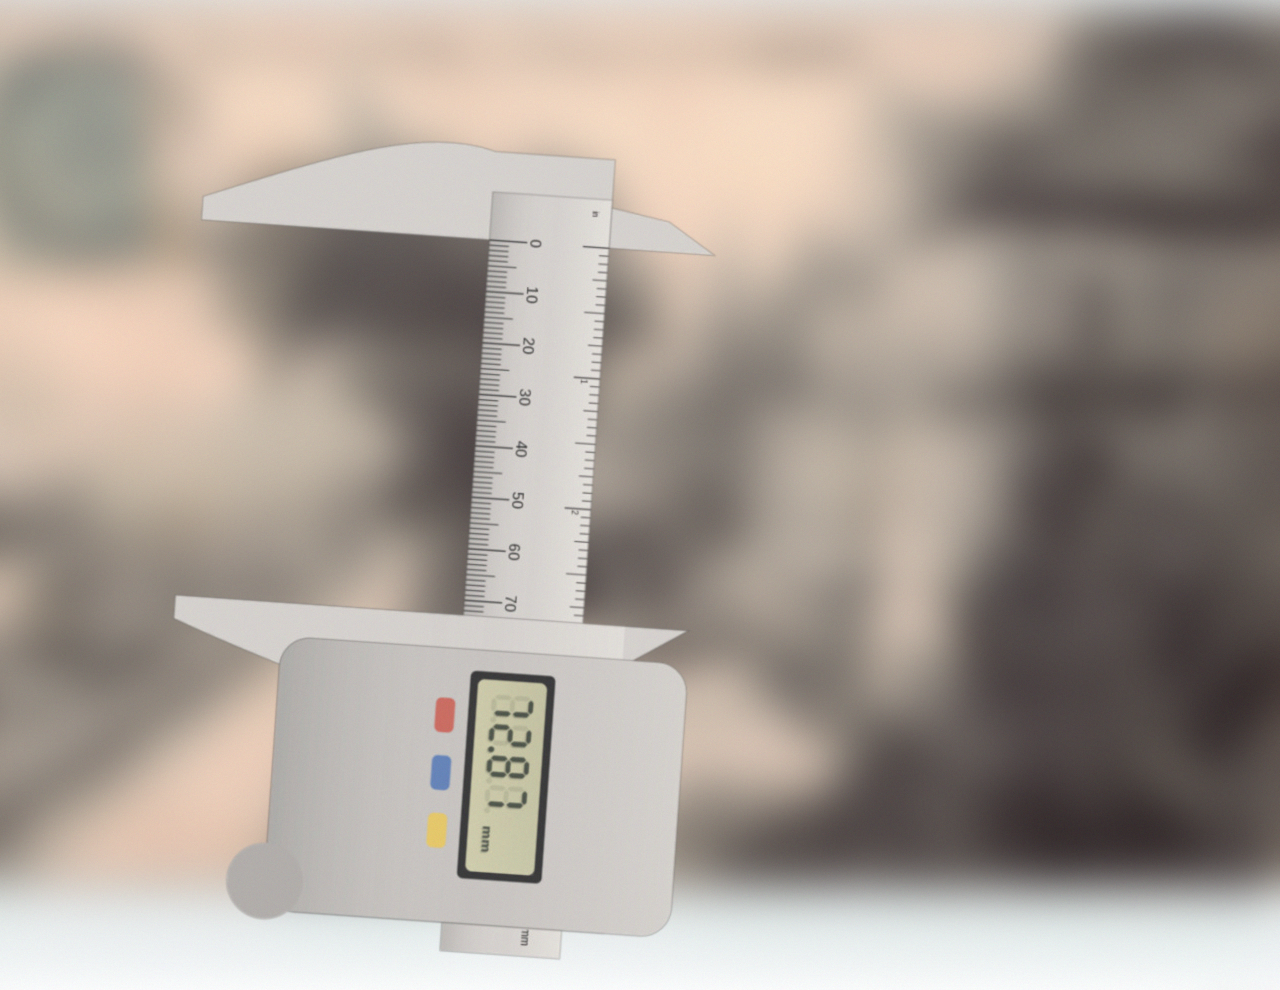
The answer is 72.87 mm
